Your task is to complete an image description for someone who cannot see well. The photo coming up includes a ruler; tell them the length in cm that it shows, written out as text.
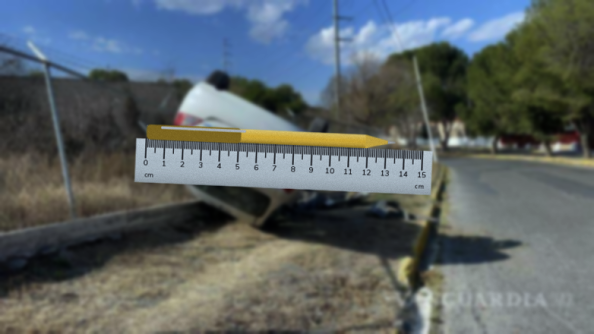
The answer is 13.5 cm
